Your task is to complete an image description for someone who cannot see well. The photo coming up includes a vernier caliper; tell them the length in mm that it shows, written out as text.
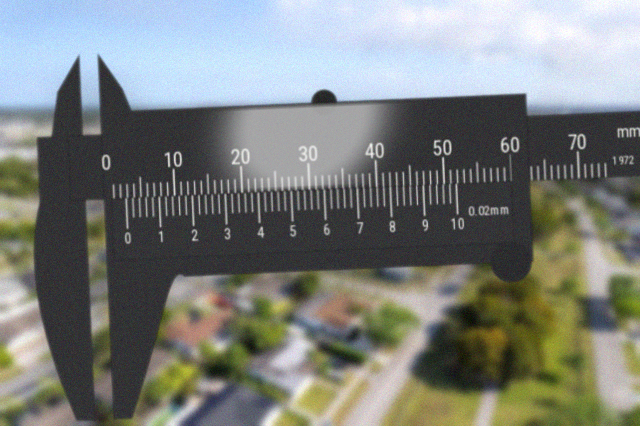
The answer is 2.8 mm
